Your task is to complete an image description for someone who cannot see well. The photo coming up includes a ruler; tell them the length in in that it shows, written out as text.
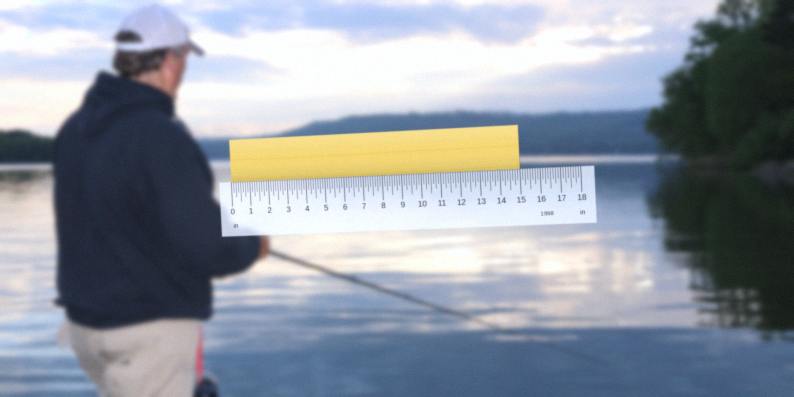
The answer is 15 in
